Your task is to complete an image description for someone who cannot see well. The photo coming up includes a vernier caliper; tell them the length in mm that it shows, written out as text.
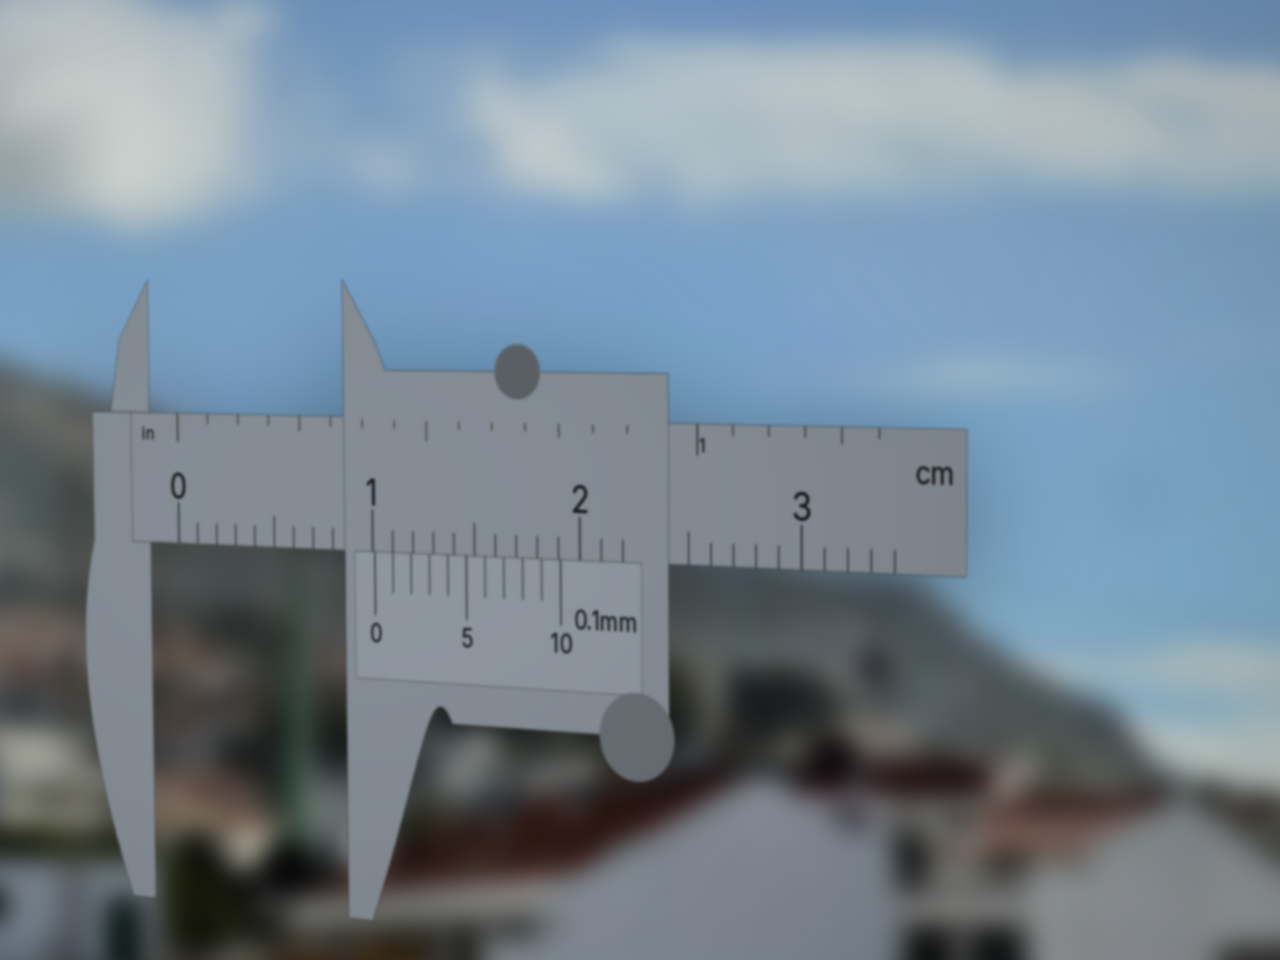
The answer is 10.1 mm
